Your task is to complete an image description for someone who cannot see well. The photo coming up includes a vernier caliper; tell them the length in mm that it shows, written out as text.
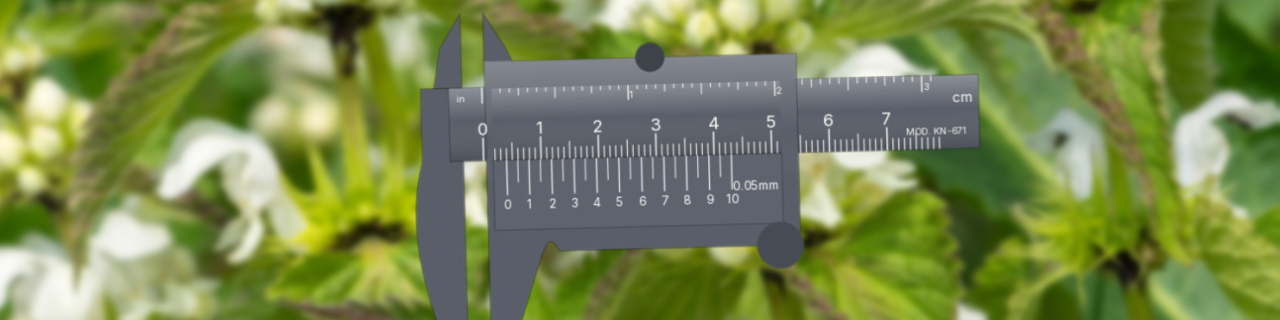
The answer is 4.0 mm
